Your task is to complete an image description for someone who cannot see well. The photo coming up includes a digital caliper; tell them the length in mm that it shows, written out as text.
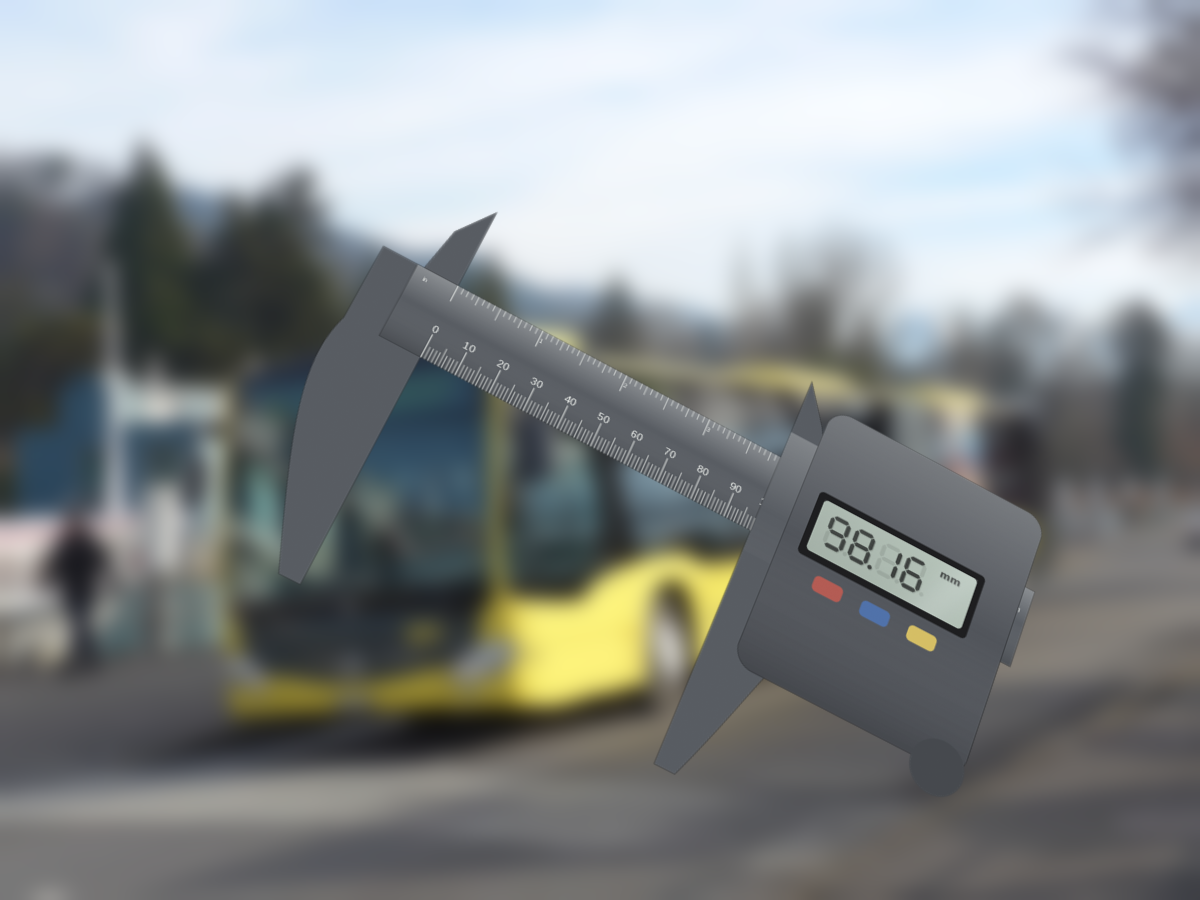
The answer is 98.16 mm
